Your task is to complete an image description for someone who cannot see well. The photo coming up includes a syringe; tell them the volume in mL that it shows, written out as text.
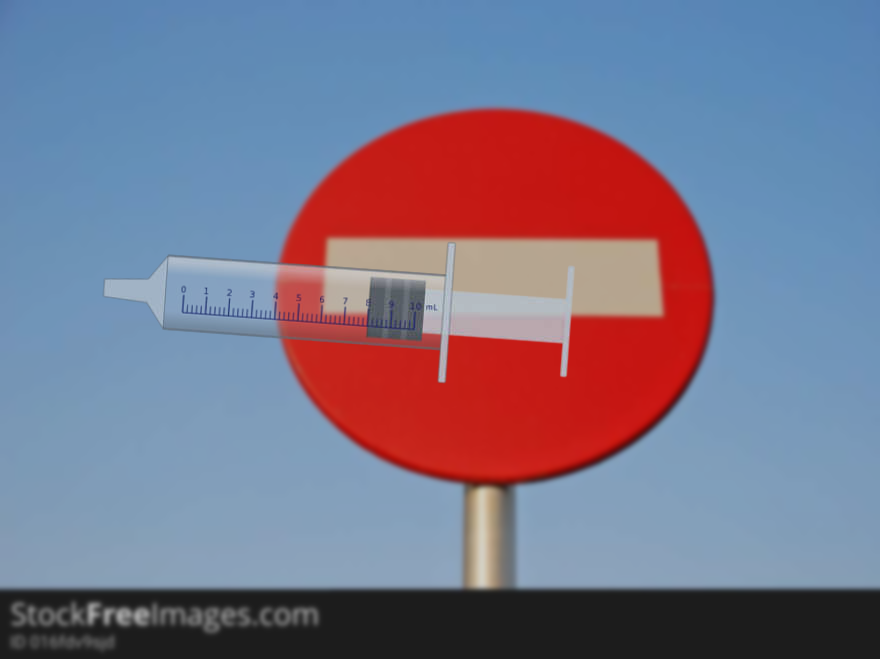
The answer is 8 mL
